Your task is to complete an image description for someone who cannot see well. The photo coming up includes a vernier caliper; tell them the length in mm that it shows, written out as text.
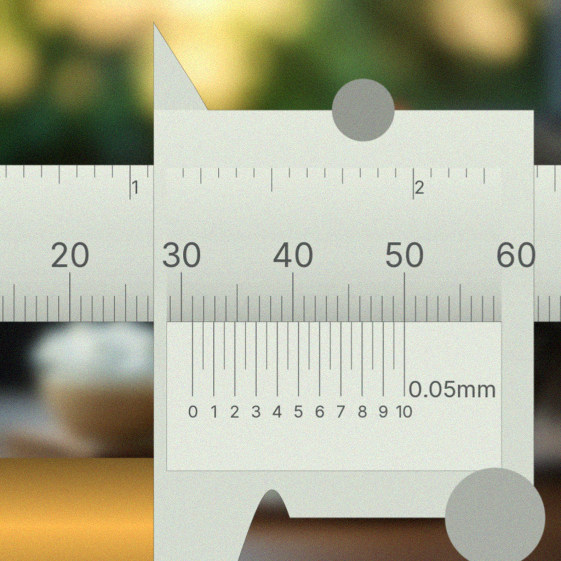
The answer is 31.0 mm
